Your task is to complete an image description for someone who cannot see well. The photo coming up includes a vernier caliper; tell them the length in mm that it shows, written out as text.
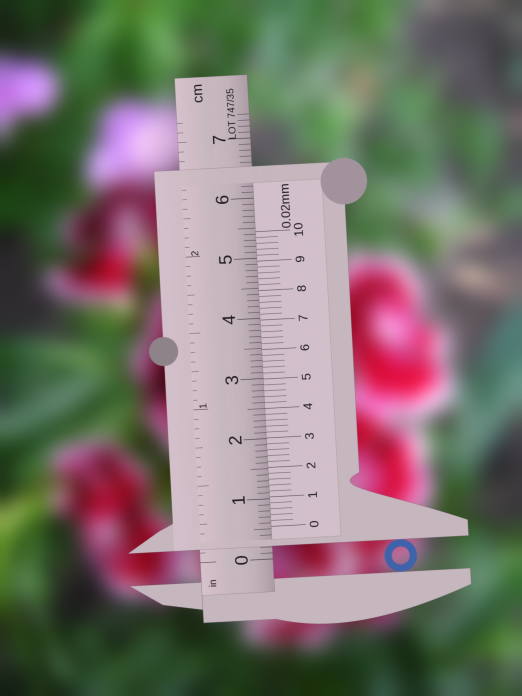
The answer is 5.4 mm
